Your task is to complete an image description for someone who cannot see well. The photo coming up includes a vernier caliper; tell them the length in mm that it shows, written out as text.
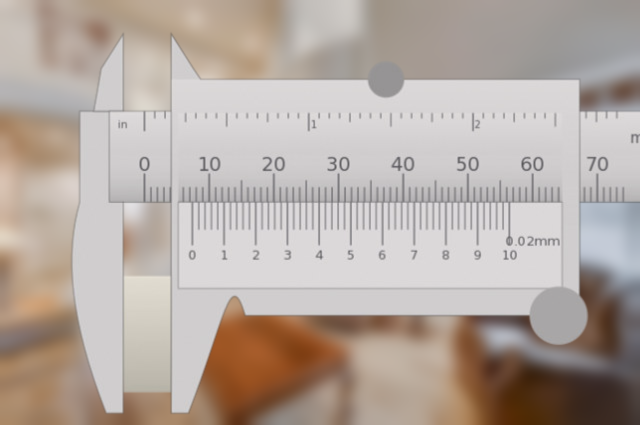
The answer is 7.4 mm
